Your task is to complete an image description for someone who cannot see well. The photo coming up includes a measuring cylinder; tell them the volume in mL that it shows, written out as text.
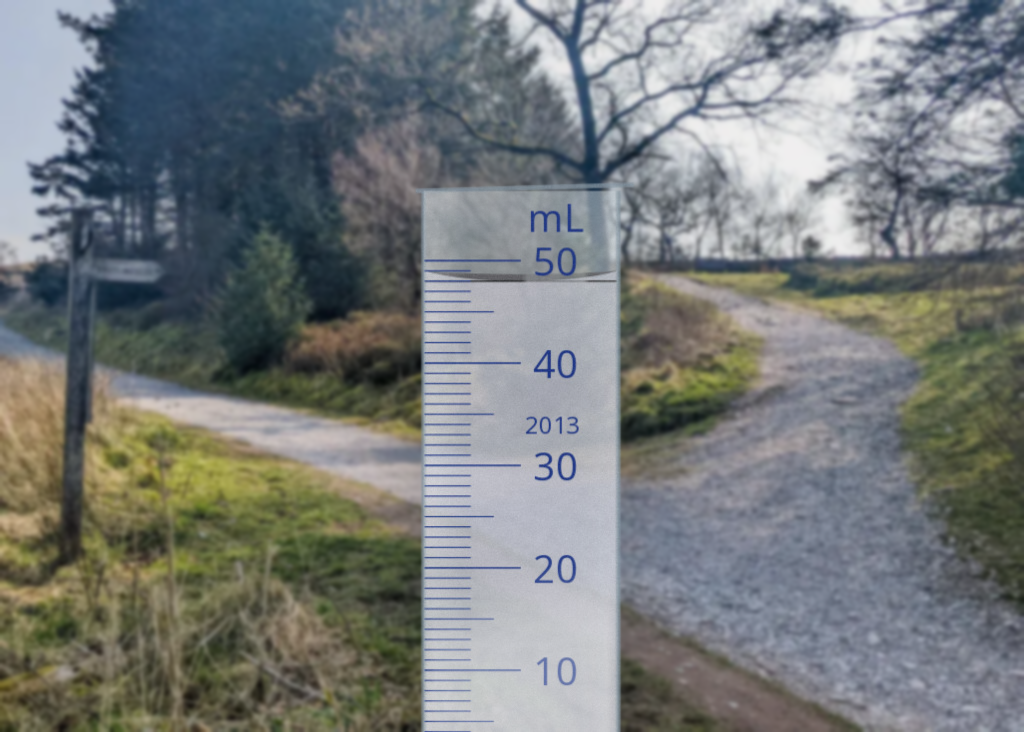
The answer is 48 mL
